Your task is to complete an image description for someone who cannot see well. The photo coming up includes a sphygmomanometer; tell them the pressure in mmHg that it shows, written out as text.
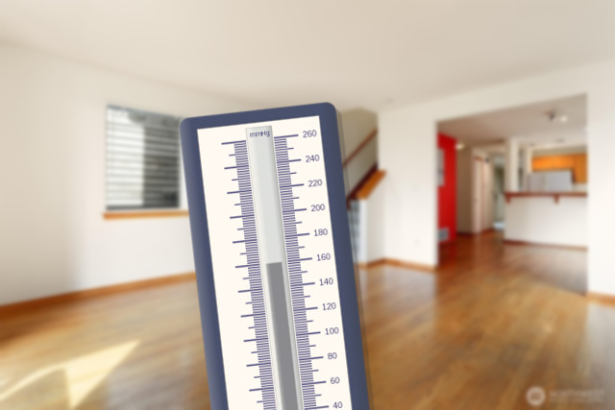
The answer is 160 mmHg
